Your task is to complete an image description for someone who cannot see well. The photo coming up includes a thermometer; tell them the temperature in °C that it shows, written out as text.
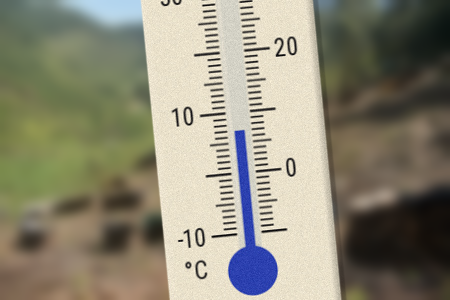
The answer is 7 °C
